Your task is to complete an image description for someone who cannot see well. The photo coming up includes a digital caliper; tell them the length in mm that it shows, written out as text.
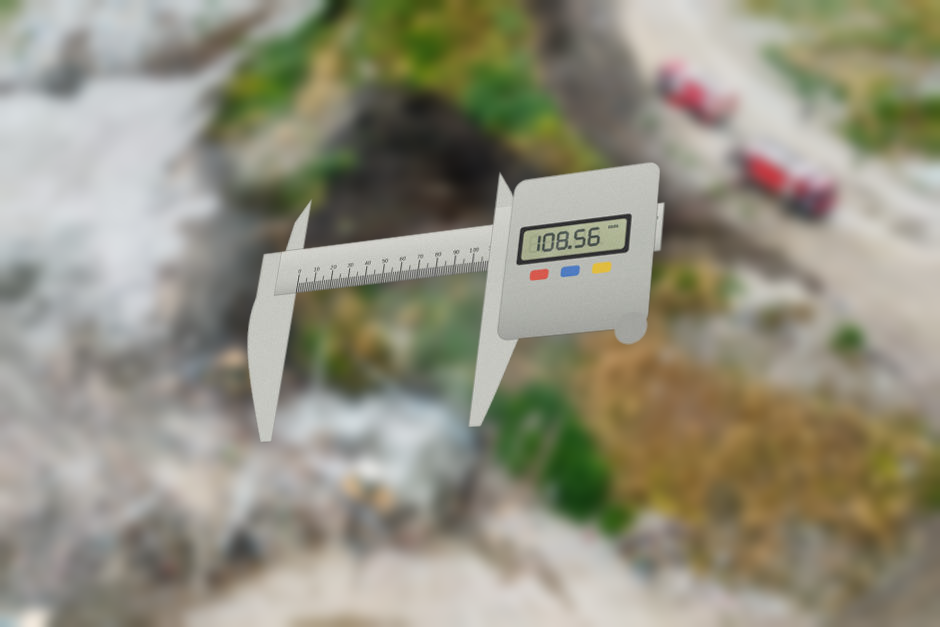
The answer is 108.56 mm
